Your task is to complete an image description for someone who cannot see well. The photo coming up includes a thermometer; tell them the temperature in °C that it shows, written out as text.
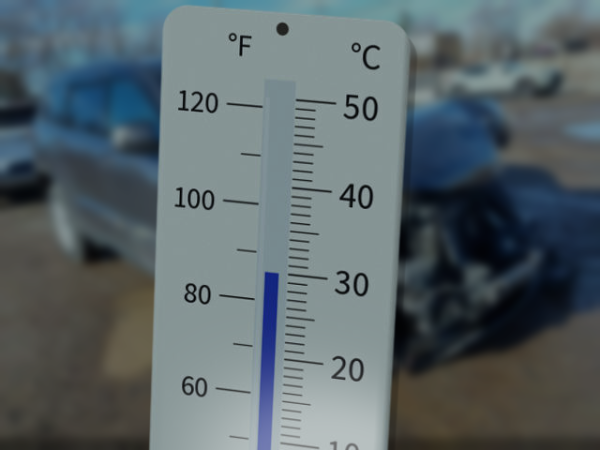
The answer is 30 °C
